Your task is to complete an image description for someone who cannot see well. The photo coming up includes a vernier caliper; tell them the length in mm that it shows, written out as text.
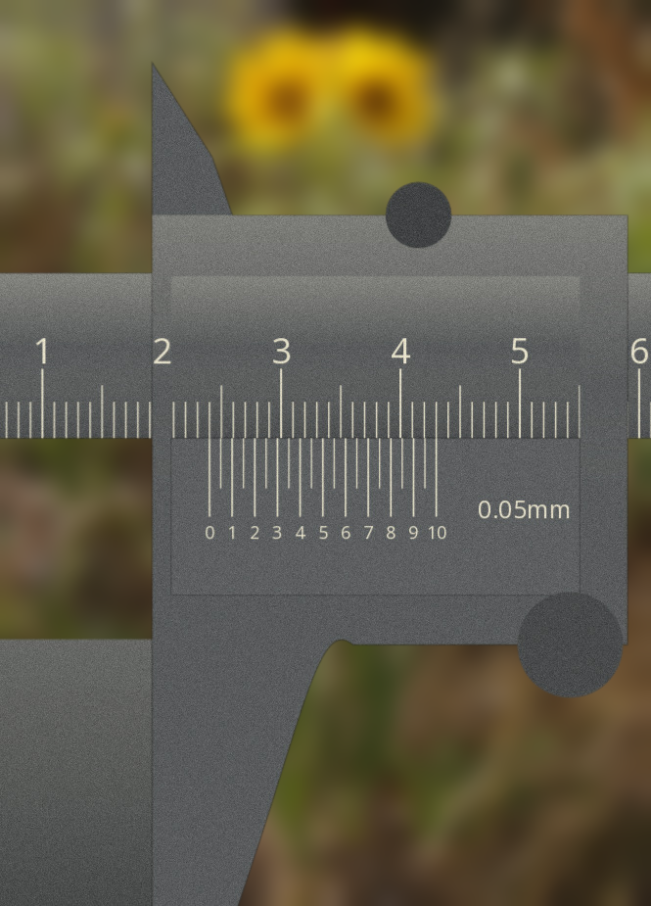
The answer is 24.0 mm
